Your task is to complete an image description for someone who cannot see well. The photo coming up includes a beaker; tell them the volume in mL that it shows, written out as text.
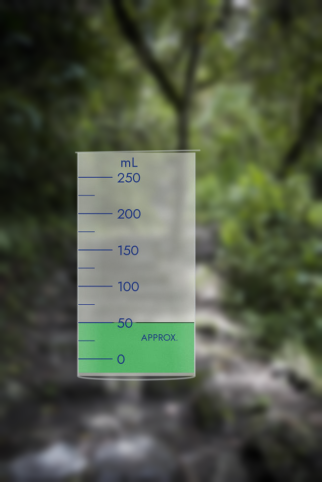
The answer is 50 mL
